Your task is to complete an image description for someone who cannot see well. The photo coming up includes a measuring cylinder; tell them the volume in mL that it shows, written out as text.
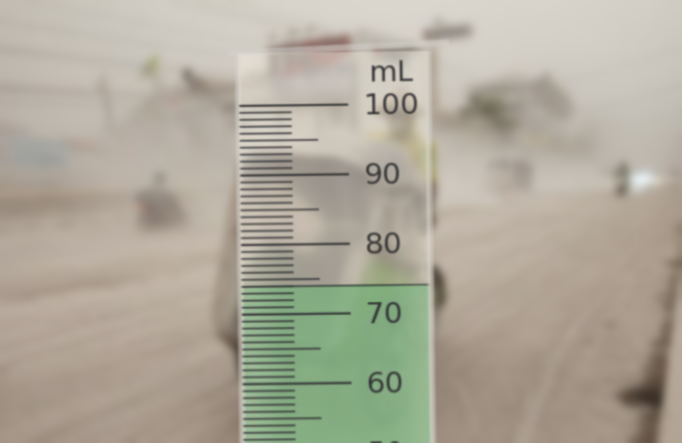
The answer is 74 mL
